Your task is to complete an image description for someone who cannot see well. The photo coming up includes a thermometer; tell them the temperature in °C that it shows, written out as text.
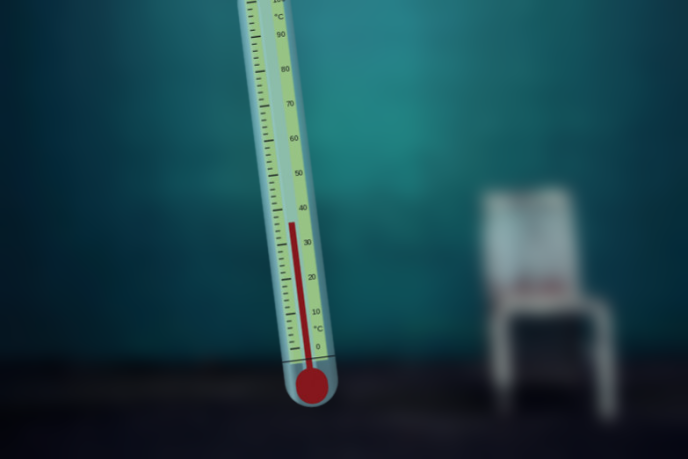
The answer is 36 °C
